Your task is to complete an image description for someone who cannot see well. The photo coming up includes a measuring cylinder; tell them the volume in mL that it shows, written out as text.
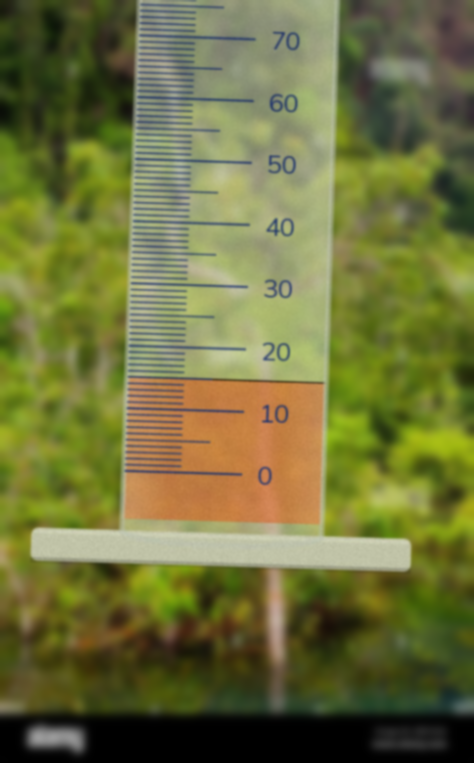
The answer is 15 mL
